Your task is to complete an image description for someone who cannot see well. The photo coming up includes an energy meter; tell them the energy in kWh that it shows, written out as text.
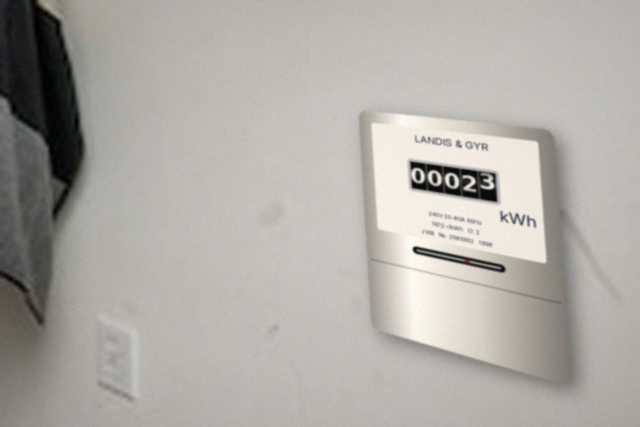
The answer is 23 kWh
